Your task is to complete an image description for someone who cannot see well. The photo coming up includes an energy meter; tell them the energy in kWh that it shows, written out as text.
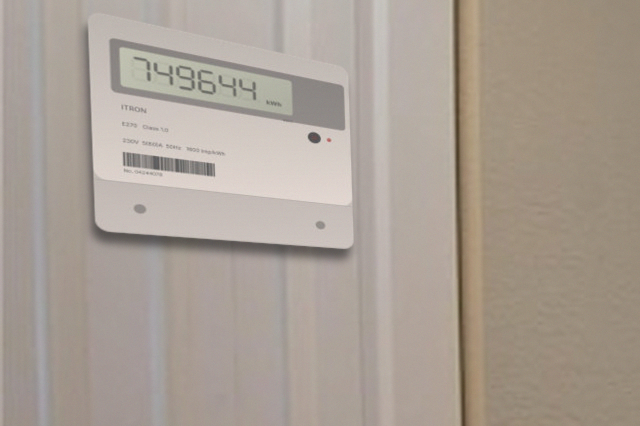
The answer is 749644 kWh
